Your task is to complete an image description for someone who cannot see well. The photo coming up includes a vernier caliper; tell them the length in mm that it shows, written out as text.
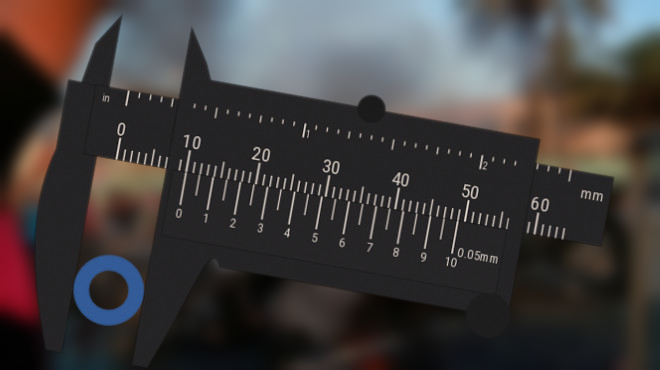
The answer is 10.0 mm
